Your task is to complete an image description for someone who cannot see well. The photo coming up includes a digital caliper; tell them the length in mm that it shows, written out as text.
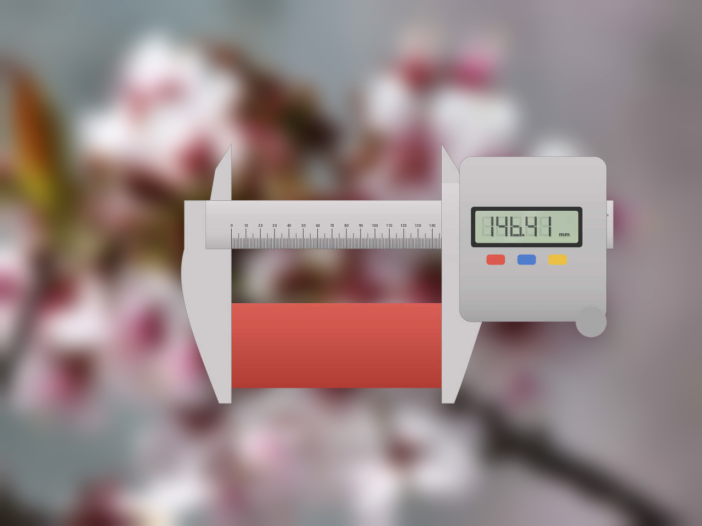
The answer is 146.41 mm
